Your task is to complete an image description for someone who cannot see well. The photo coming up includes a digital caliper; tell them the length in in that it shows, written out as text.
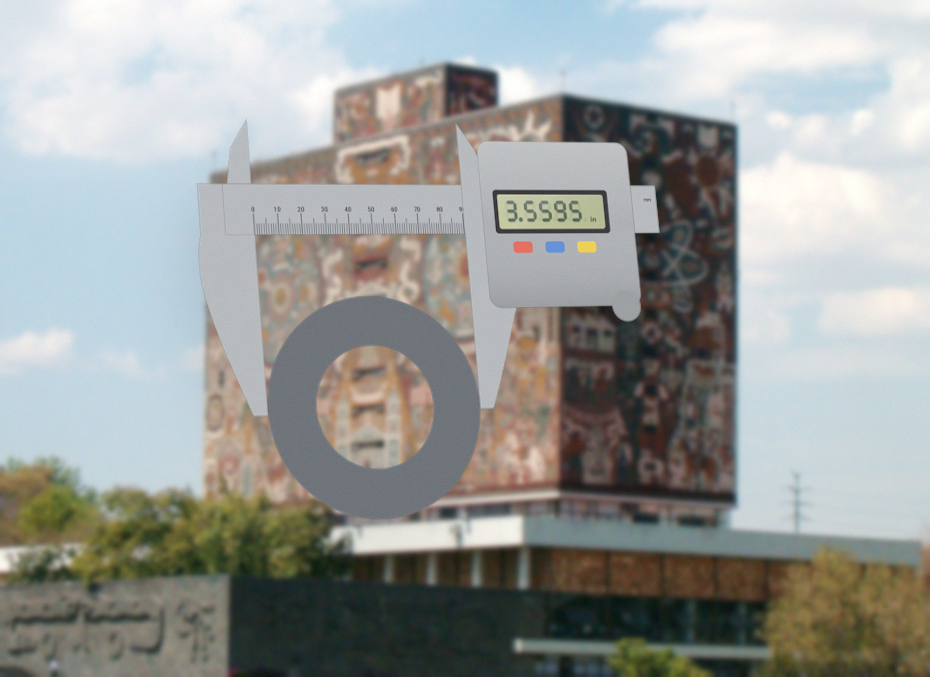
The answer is 3.5595 in
